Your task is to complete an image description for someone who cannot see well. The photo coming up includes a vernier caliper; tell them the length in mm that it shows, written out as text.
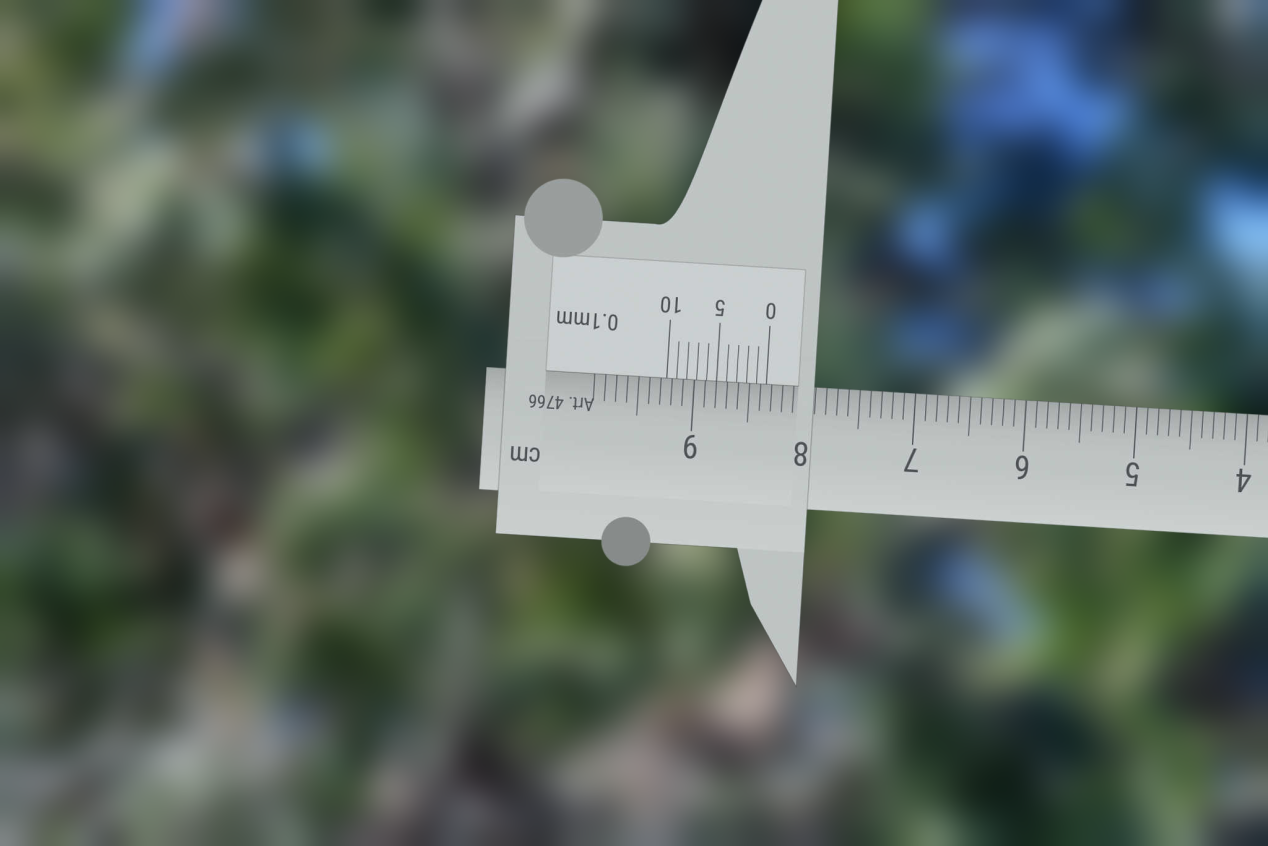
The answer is 83.5 mm
